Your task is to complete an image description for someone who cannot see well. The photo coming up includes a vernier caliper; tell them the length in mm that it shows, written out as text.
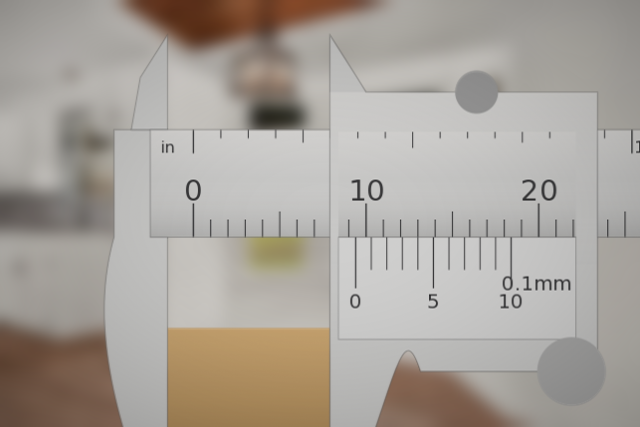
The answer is 9.4 mm
